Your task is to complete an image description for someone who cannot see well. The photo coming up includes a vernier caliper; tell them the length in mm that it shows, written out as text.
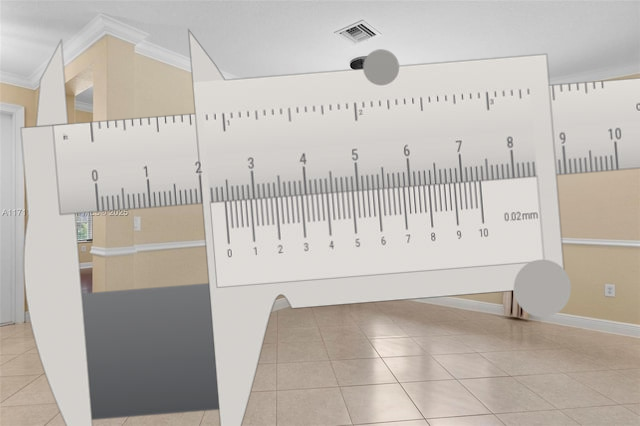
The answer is 24.5 mm
